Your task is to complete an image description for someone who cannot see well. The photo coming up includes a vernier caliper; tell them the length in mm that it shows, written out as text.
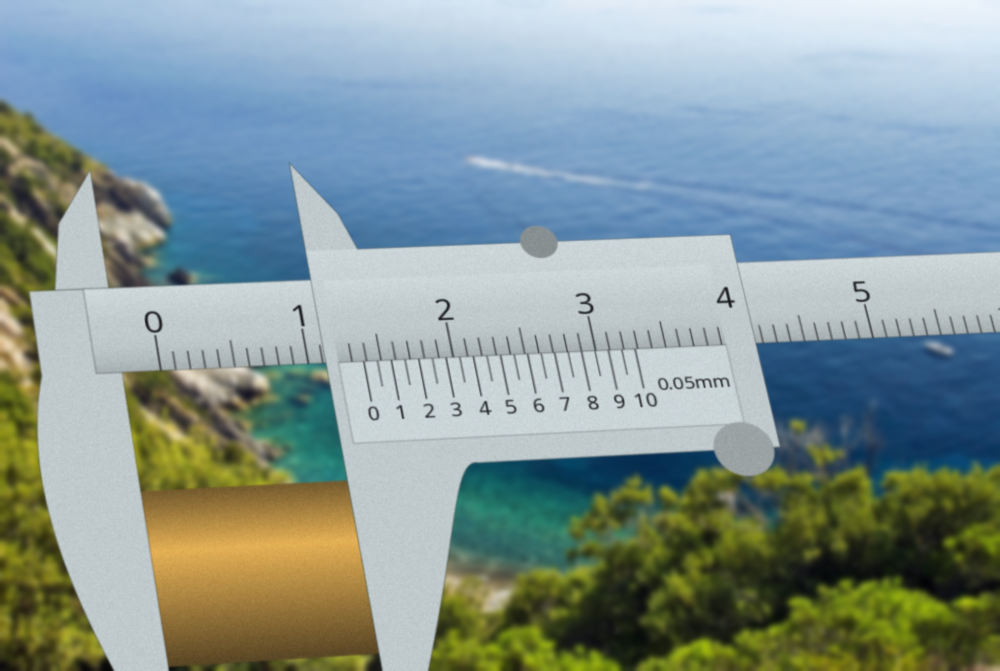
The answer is 13.8 mm
